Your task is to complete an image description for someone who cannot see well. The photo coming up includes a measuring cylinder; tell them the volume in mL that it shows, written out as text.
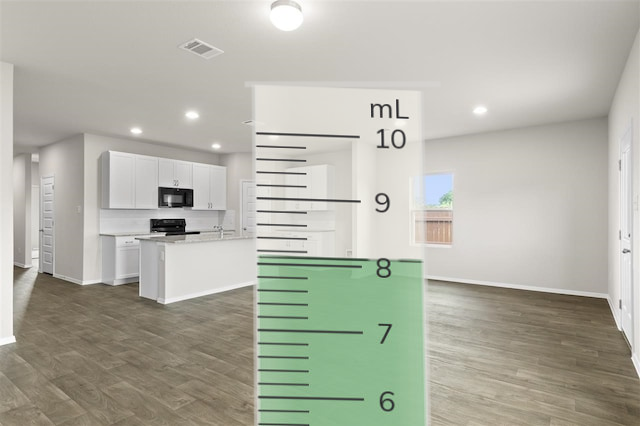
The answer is 8.1 mL
